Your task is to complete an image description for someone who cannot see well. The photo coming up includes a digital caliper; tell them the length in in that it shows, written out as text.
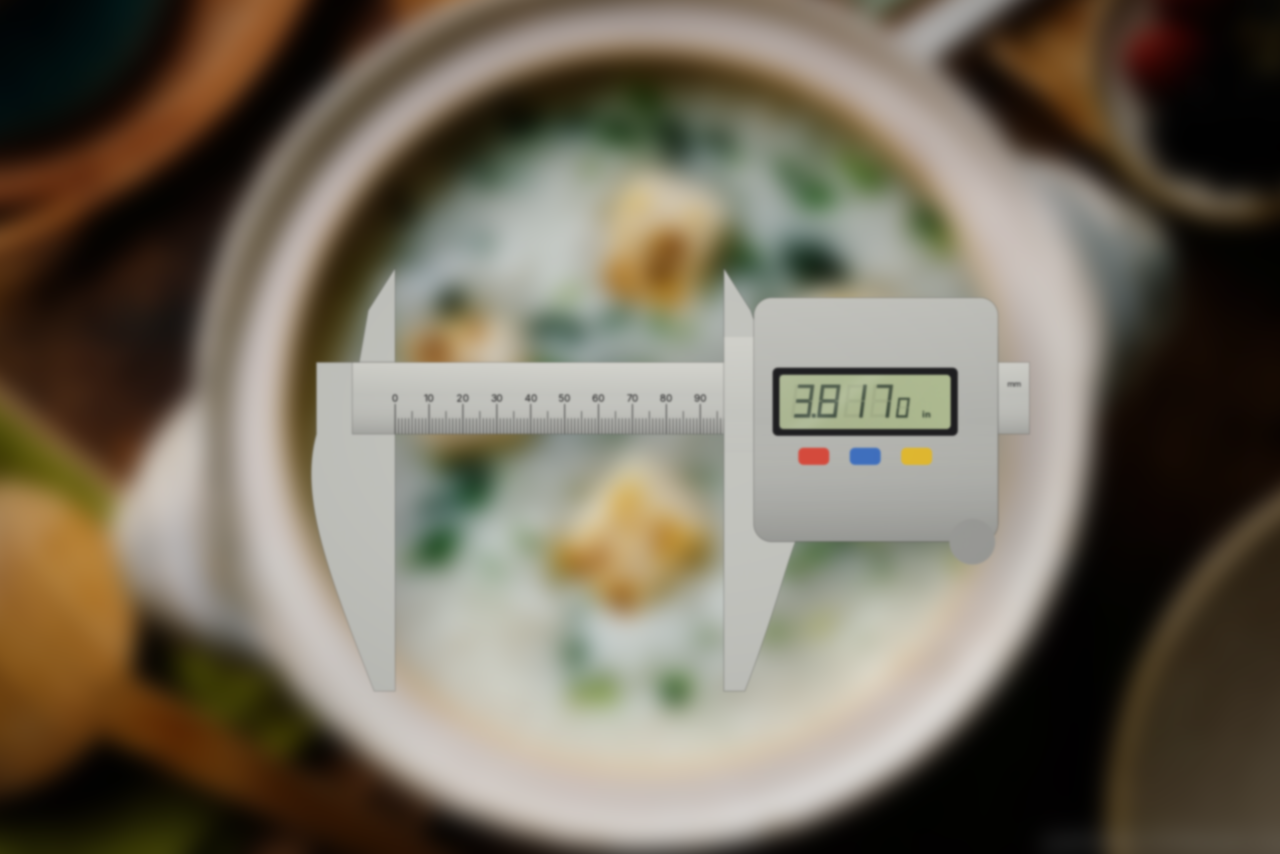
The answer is 3.8170 in
